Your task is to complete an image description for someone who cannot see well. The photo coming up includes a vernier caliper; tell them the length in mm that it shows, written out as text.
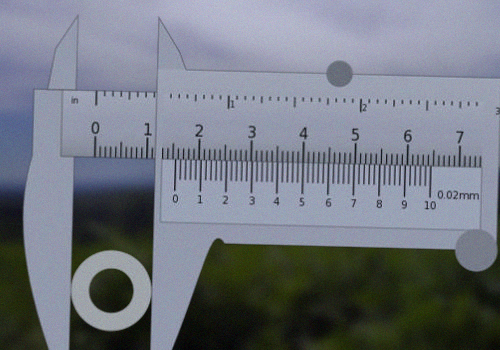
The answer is 15.5 mm
